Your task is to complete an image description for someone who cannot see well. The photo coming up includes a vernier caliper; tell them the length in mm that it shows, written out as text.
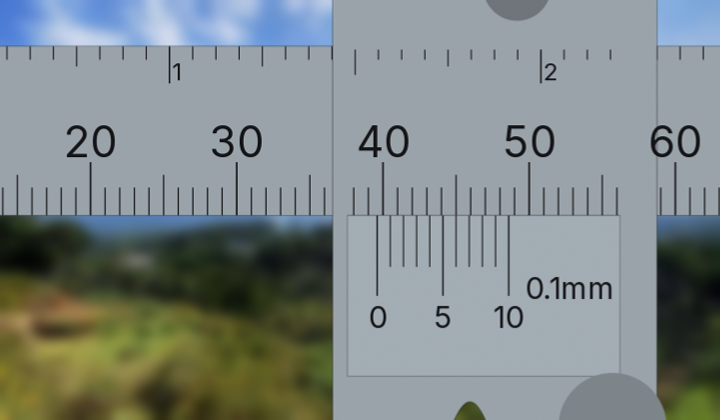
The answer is 39.6 mm
